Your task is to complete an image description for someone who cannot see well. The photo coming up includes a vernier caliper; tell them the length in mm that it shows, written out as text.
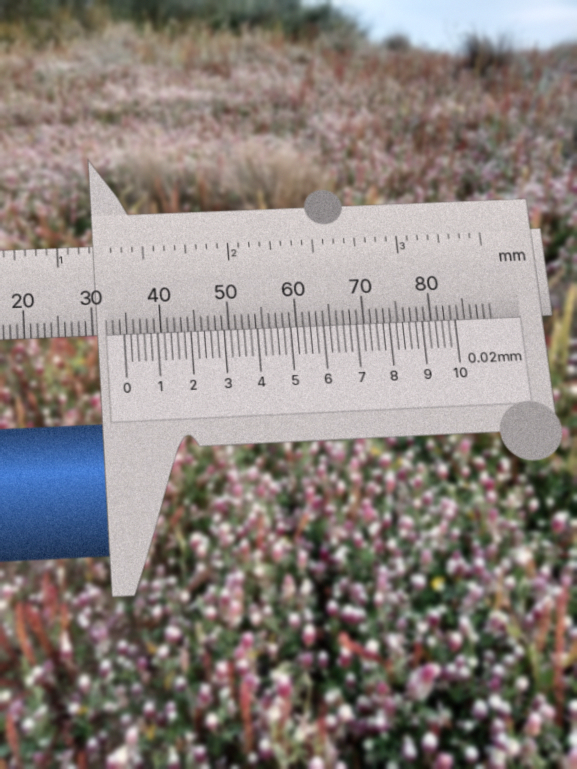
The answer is 34.6 mm
